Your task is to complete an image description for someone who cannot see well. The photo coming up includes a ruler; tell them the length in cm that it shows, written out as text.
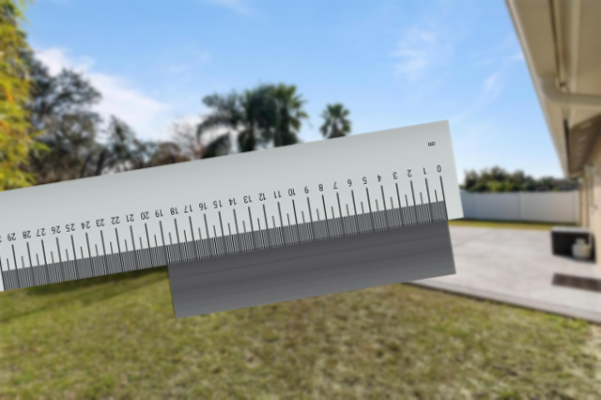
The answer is 19 cm
